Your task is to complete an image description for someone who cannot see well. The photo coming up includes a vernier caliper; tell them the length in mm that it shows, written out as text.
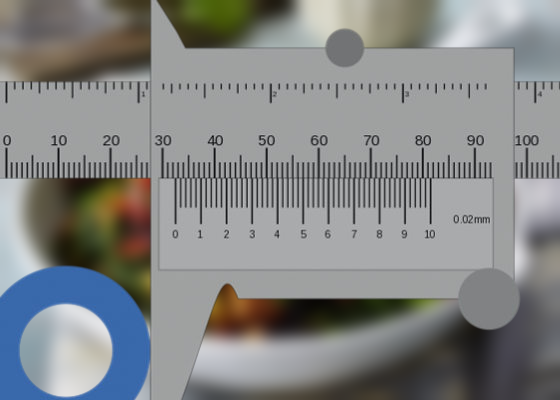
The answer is 32.5 mm
